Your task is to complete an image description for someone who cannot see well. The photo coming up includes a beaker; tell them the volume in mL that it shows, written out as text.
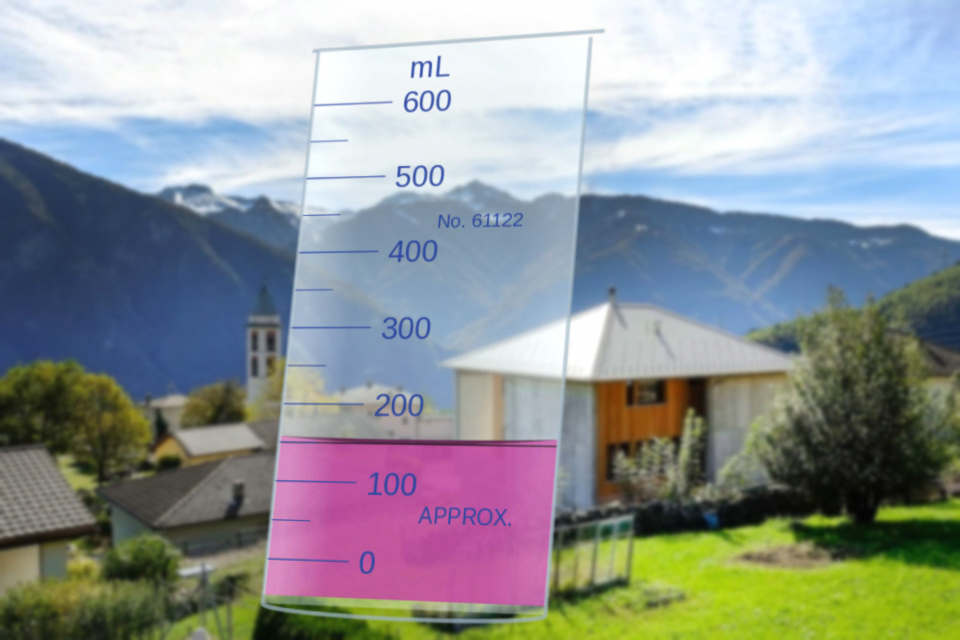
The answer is 150 mL
